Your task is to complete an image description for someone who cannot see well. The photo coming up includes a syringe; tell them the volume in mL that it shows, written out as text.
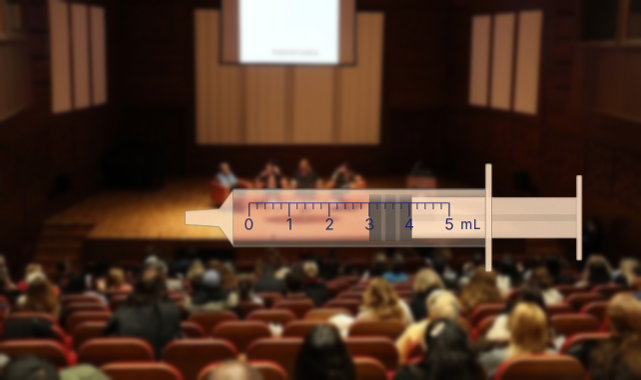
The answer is 3 mL
